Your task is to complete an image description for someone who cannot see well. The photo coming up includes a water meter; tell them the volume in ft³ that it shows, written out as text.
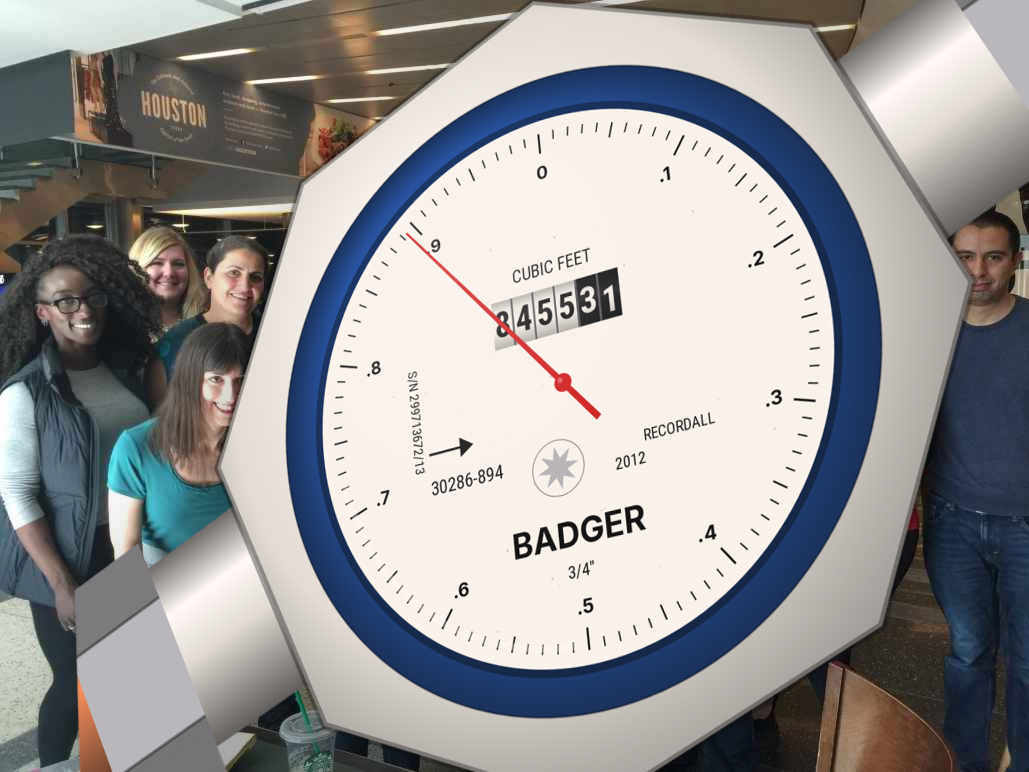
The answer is 845530.89 ft³
